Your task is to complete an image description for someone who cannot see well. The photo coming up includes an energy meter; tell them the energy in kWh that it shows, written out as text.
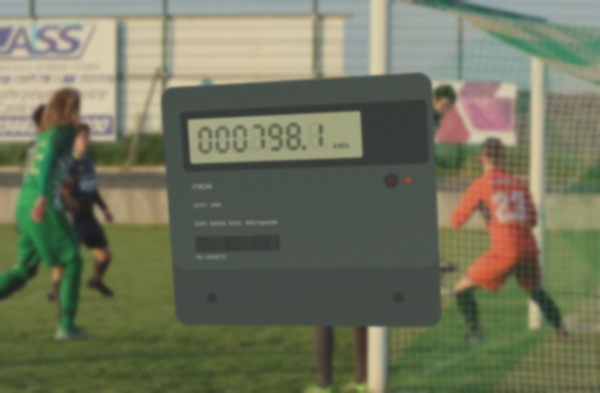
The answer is 798.1 kWh
